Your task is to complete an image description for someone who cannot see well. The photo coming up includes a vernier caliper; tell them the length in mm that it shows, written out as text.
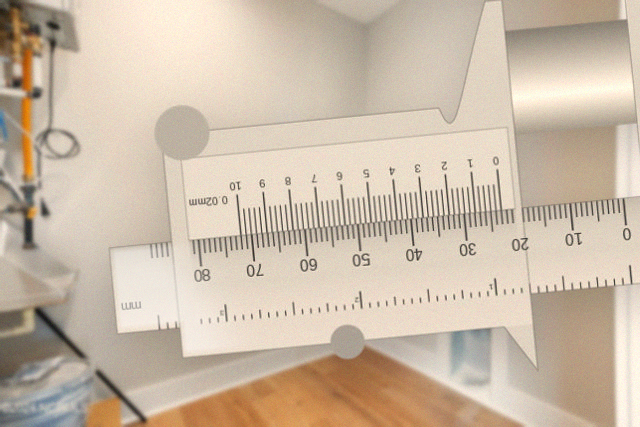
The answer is 23.0 mm
